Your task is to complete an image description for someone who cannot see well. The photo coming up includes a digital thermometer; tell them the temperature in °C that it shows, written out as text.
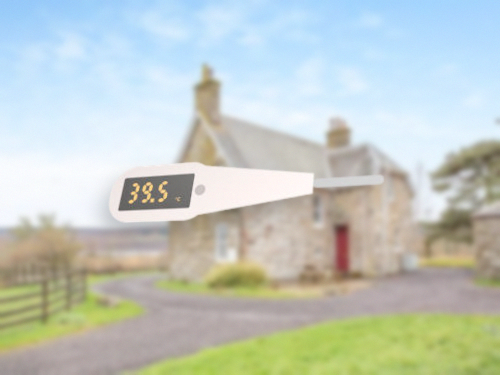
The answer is 39.5 °C
